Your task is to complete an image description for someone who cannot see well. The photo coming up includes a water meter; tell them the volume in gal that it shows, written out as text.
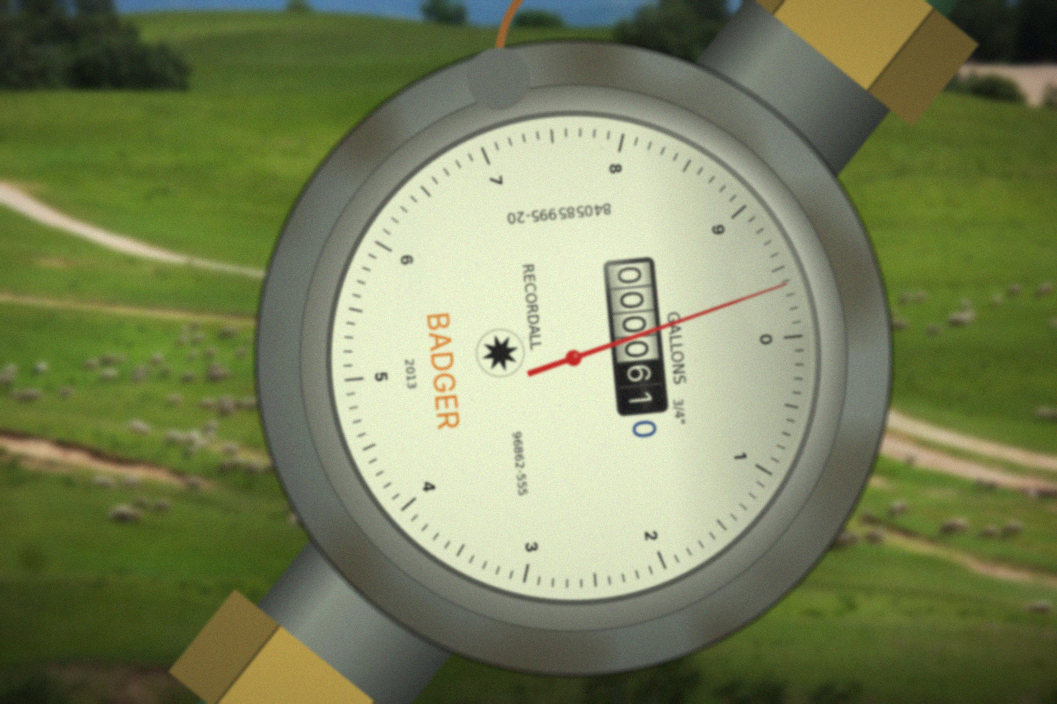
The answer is 609.6 gal
